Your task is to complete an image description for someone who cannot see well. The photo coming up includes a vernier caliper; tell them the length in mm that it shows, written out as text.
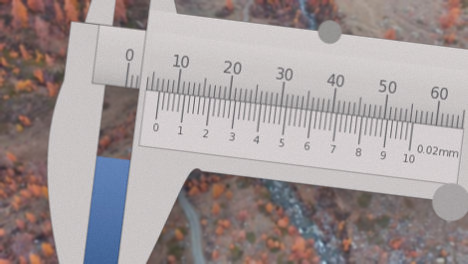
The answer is 6.5 mm
